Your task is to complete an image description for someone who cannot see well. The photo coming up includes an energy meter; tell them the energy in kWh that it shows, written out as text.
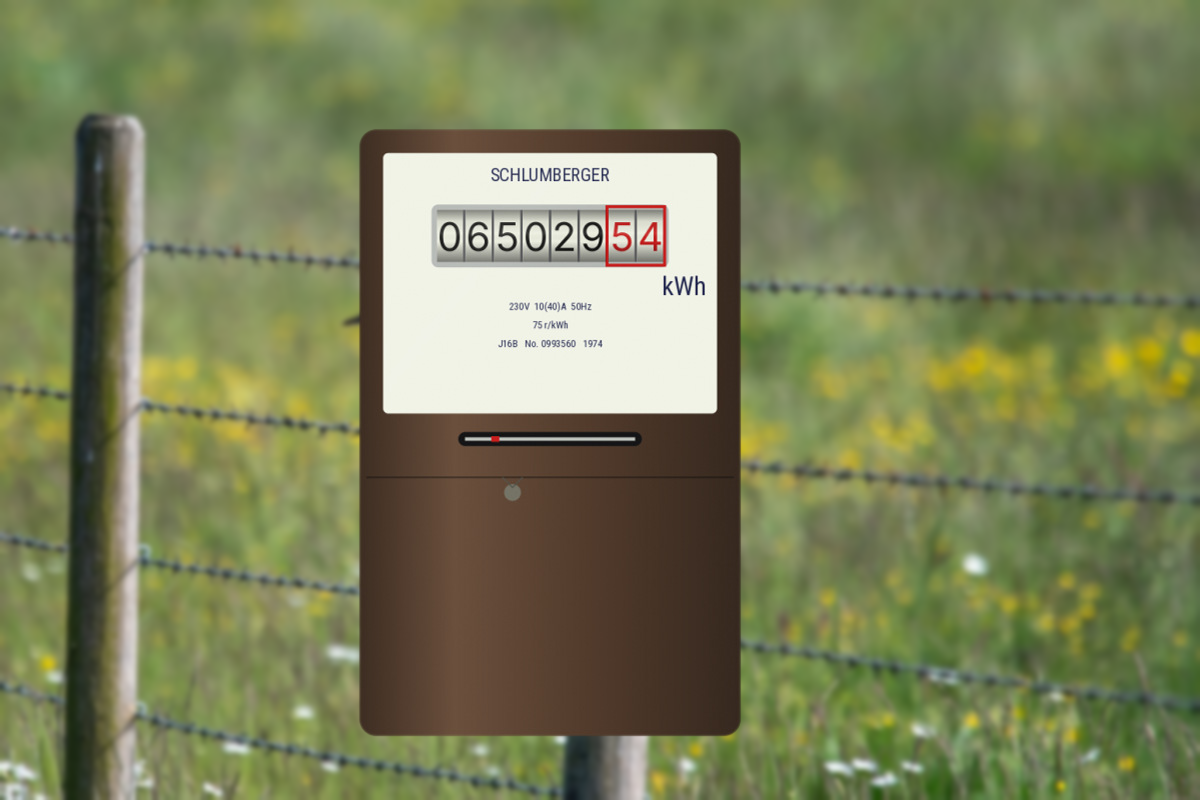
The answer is 65029.54 kWh
